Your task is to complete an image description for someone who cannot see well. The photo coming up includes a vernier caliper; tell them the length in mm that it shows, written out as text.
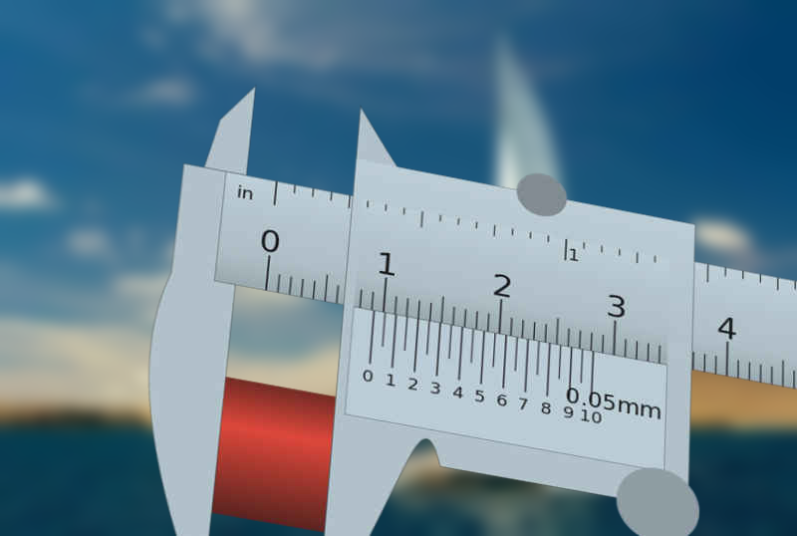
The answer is 9.2 mm
